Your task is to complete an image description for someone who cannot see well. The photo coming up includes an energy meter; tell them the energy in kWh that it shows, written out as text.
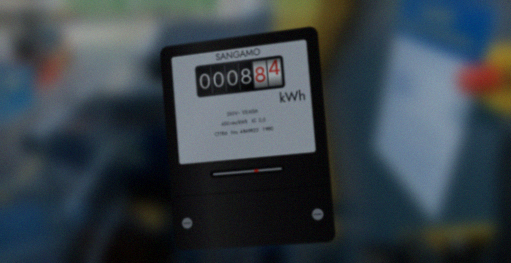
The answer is 8.84 kWh
